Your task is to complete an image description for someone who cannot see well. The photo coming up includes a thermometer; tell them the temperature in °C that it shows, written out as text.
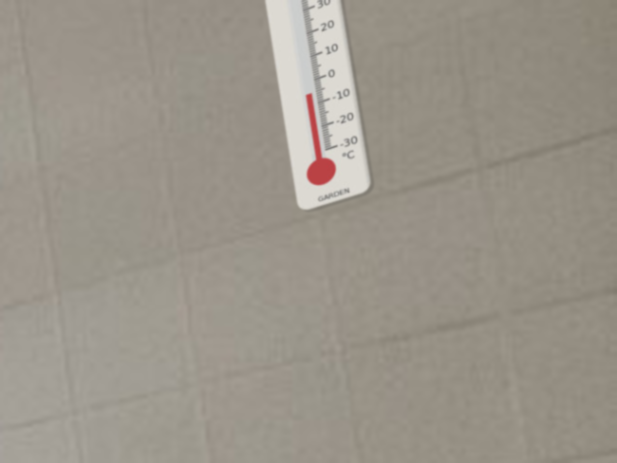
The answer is -5 °C
